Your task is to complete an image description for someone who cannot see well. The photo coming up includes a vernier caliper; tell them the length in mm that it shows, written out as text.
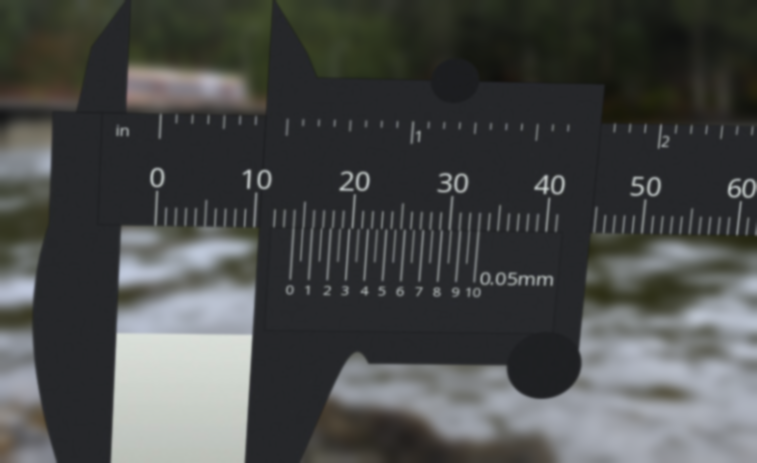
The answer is 14.0 mm
